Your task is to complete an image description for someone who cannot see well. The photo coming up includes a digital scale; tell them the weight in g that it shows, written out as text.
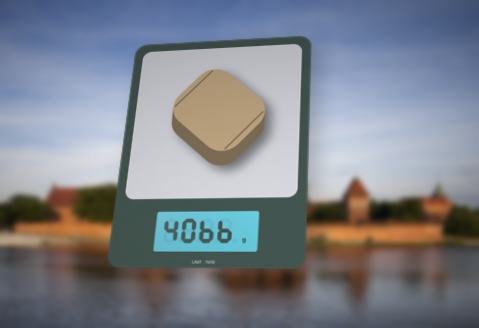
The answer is 4066 g
